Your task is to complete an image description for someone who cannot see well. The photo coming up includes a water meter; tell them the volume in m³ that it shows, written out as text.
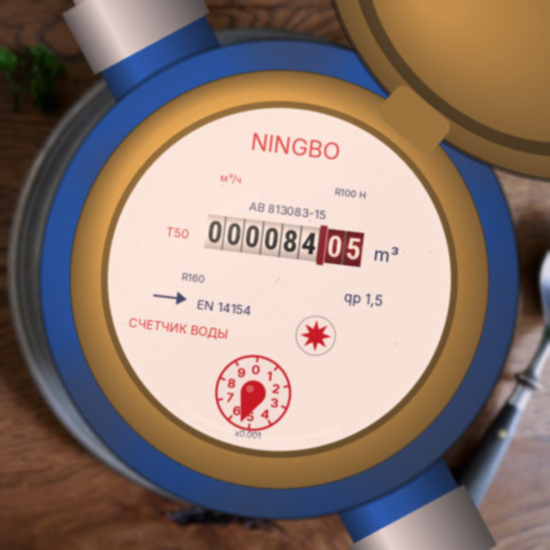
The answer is 84.055 m³
